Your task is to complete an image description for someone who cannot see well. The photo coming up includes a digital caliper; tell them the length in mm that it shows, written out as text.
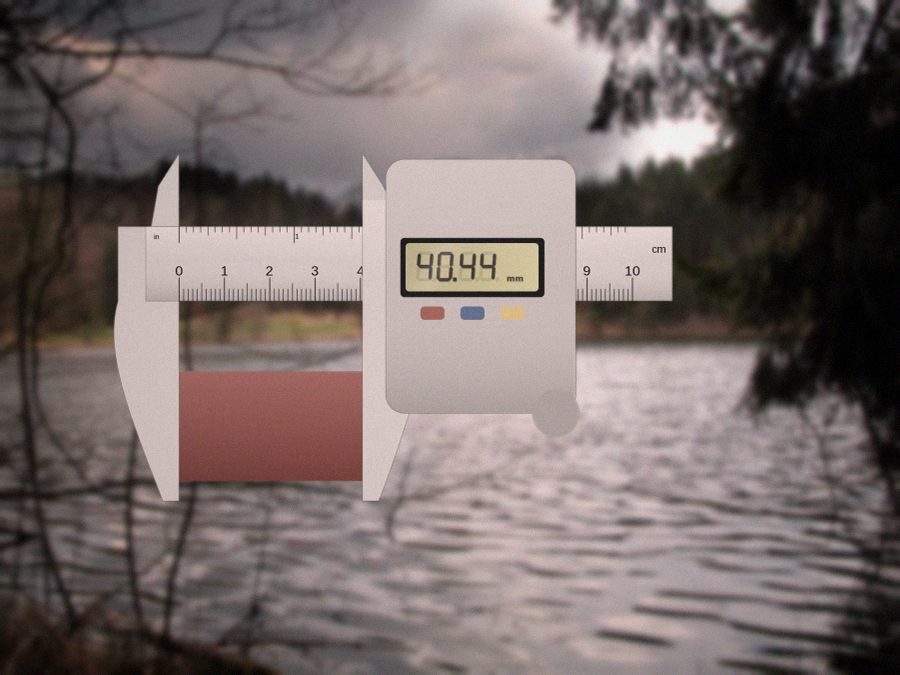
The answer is 40.44 mm
